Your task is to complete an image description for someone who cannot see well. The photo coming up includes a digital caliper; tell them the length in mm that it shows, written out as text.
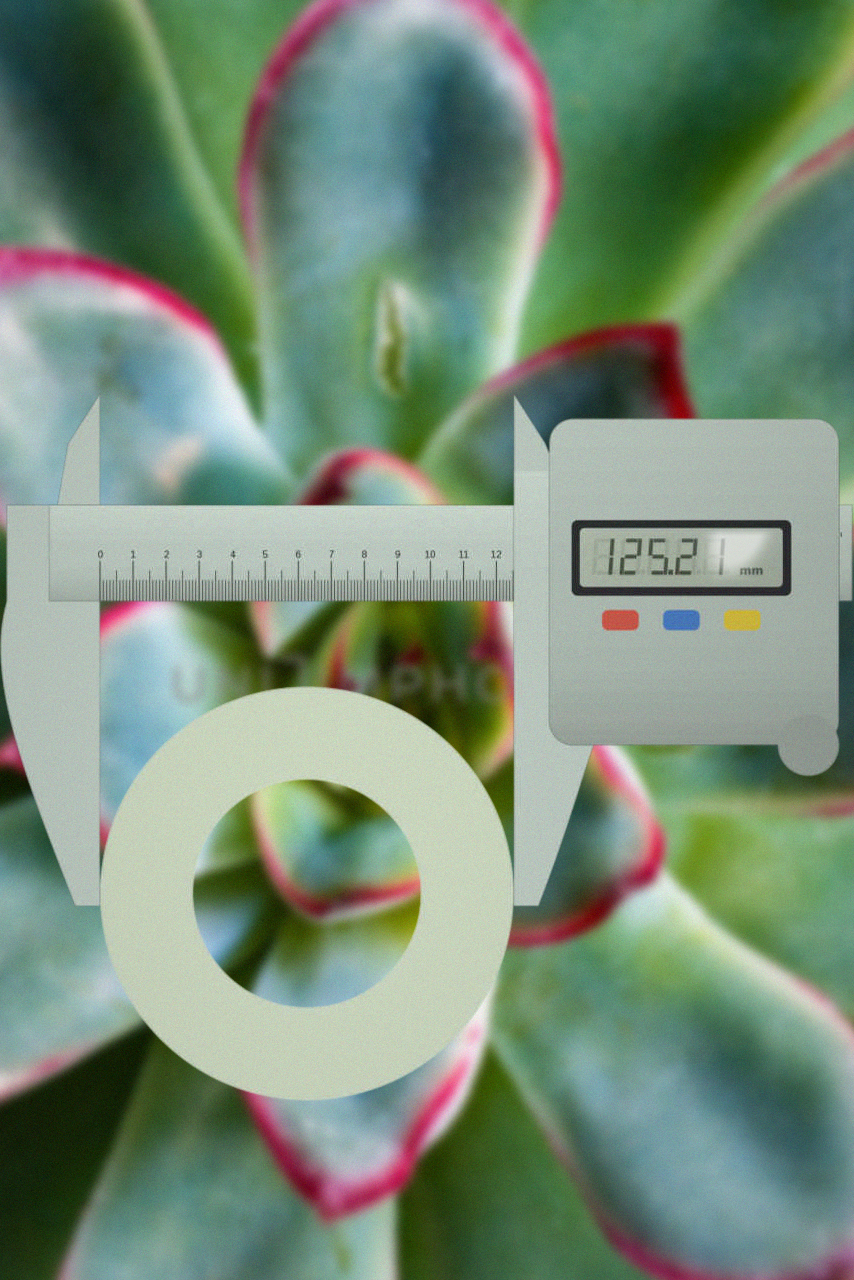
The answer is 125.21 mm
